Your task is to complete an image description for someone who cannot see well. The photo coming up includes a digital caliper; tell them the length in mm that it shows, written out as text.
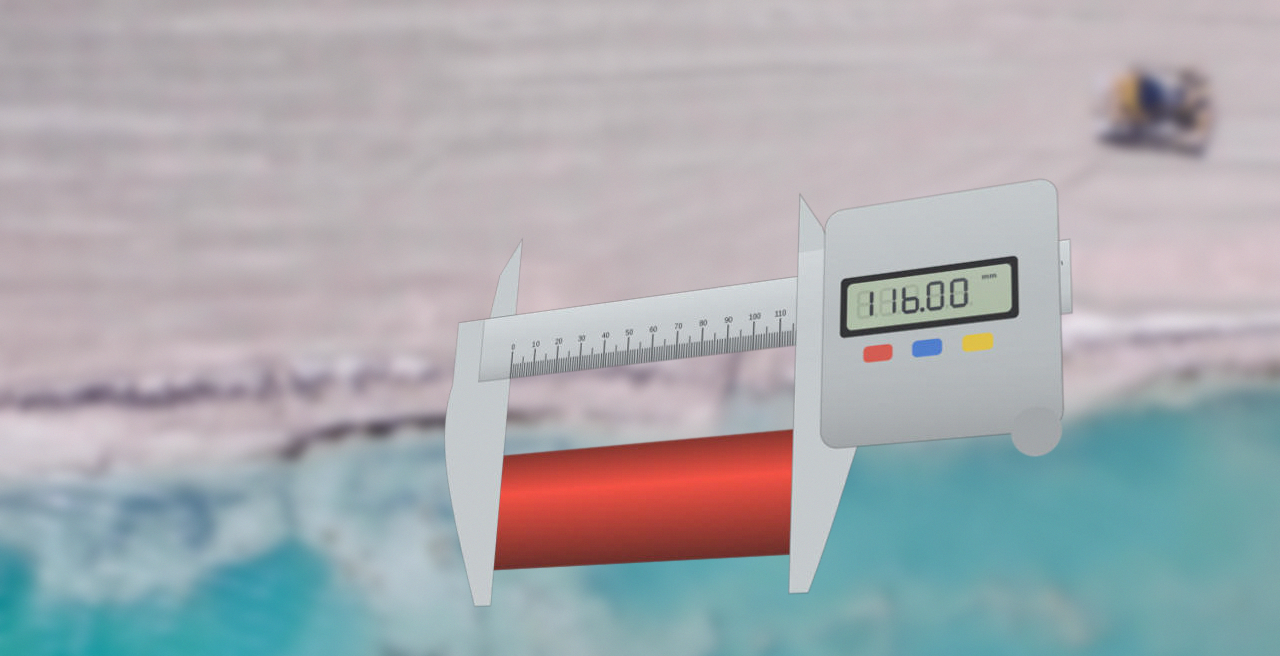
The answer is 116.00 mm
